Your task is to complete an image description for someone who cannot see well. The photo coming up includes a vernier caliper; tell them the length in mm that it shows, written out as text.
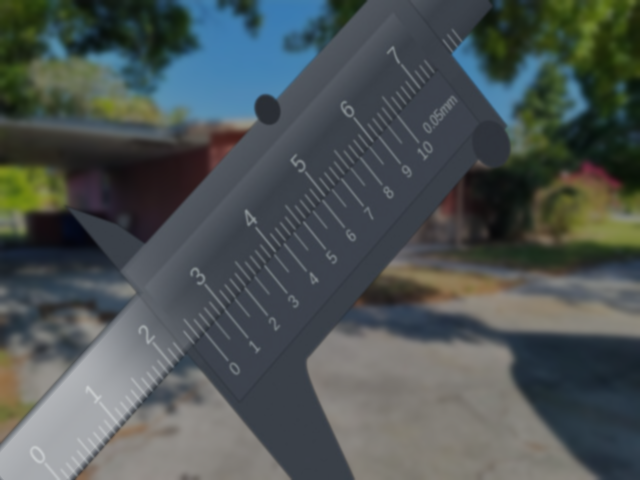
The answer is 26.0 mm
